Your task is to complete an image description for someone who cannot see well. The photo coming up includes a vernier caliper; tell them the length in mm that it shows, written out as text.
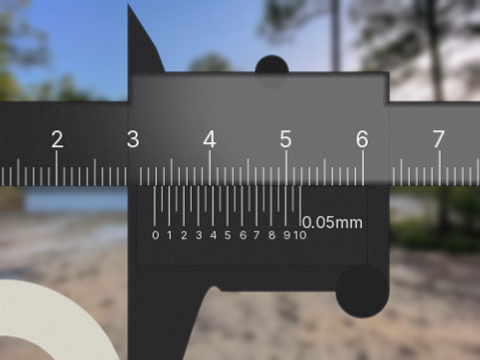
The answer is 32.8 mm
